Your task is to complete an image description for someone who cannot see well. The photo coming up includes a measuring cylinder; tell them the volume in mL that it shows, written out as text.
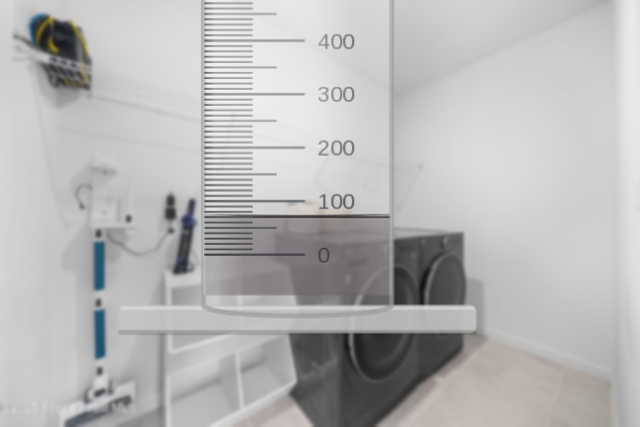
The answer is 70 mL
